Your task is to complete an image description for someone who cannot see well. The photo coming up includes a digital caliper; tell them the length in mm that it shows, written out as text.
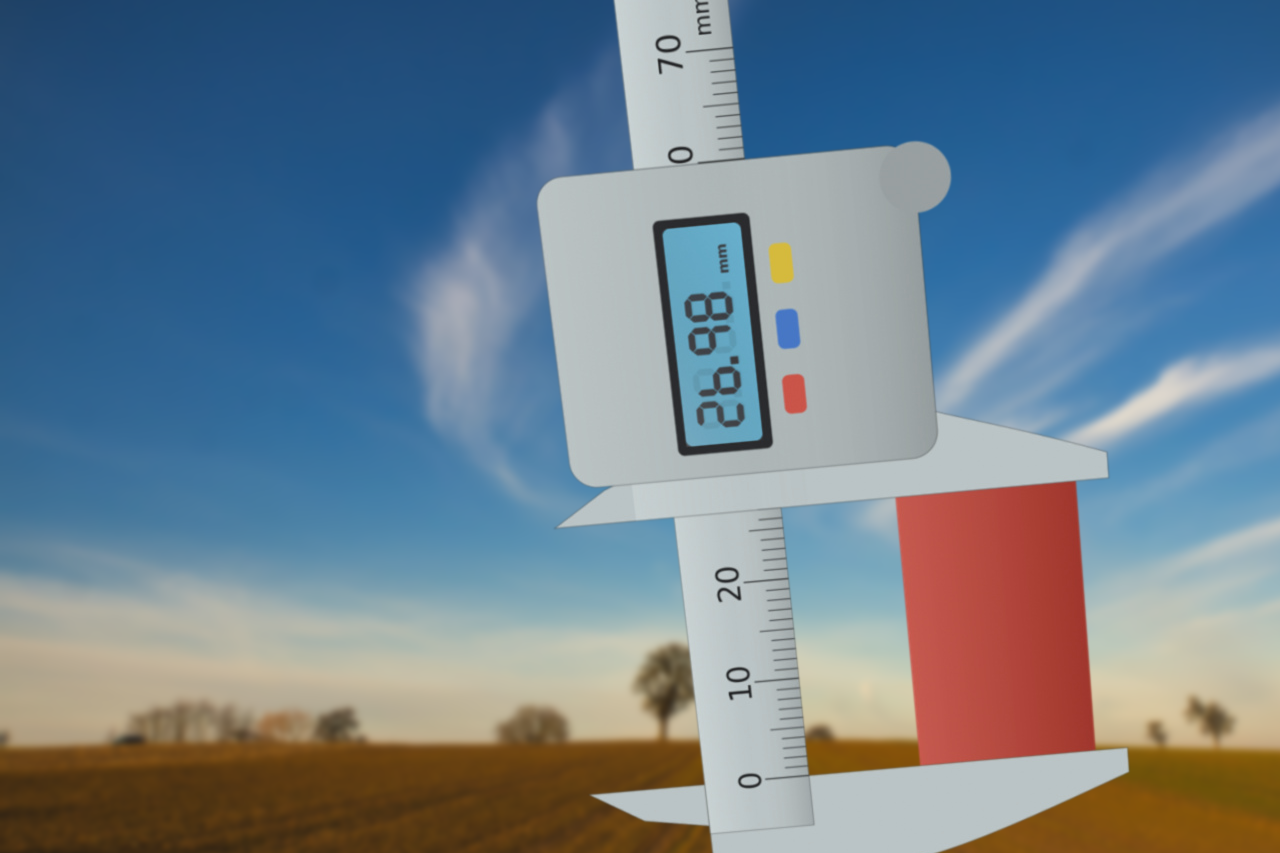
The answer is 26.98 mm
